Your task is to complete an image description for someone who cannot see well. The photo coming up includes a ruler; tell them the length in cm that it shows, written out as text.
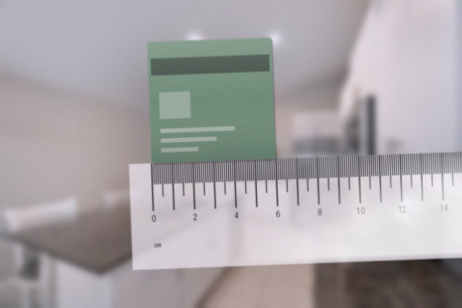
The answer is 6 cm
